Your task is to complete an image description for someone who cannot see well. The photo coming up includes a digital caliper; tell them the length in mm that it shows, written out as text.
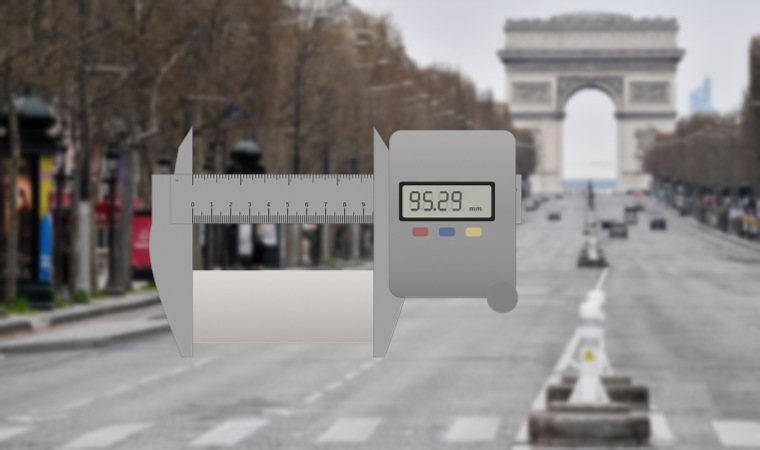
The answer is 95.29 mm
